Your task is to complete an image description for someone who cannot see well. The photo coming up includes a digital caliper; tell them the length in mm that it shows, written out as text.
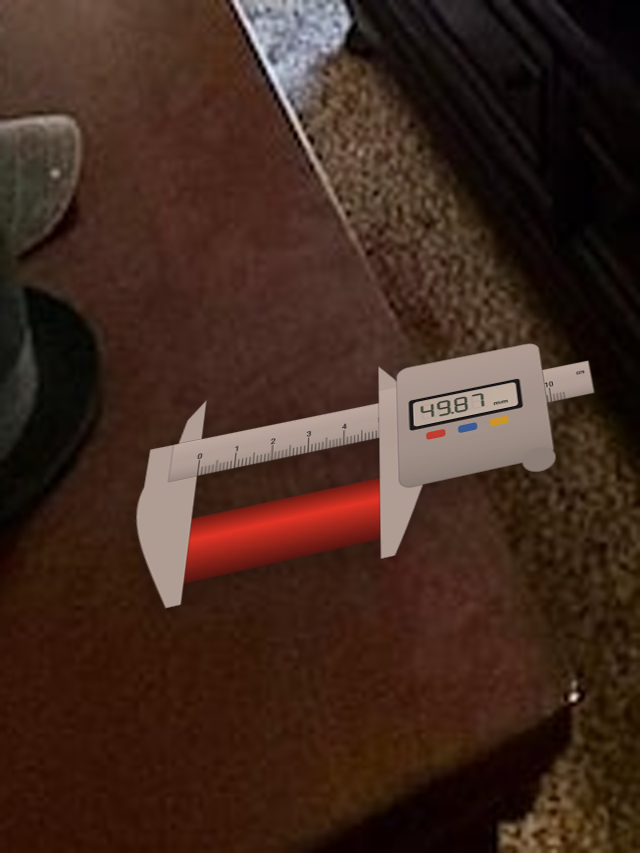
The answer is 49.87 mm
